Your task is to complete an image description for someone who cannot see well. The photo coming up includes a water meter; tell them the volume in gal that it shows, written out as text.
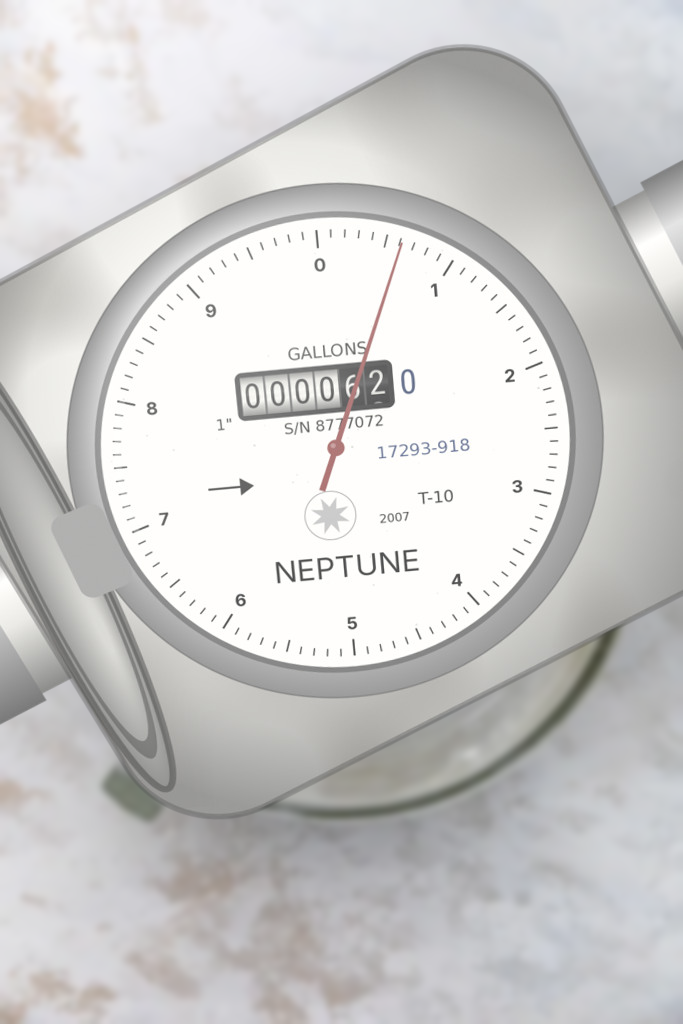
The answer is 620.6 gal
